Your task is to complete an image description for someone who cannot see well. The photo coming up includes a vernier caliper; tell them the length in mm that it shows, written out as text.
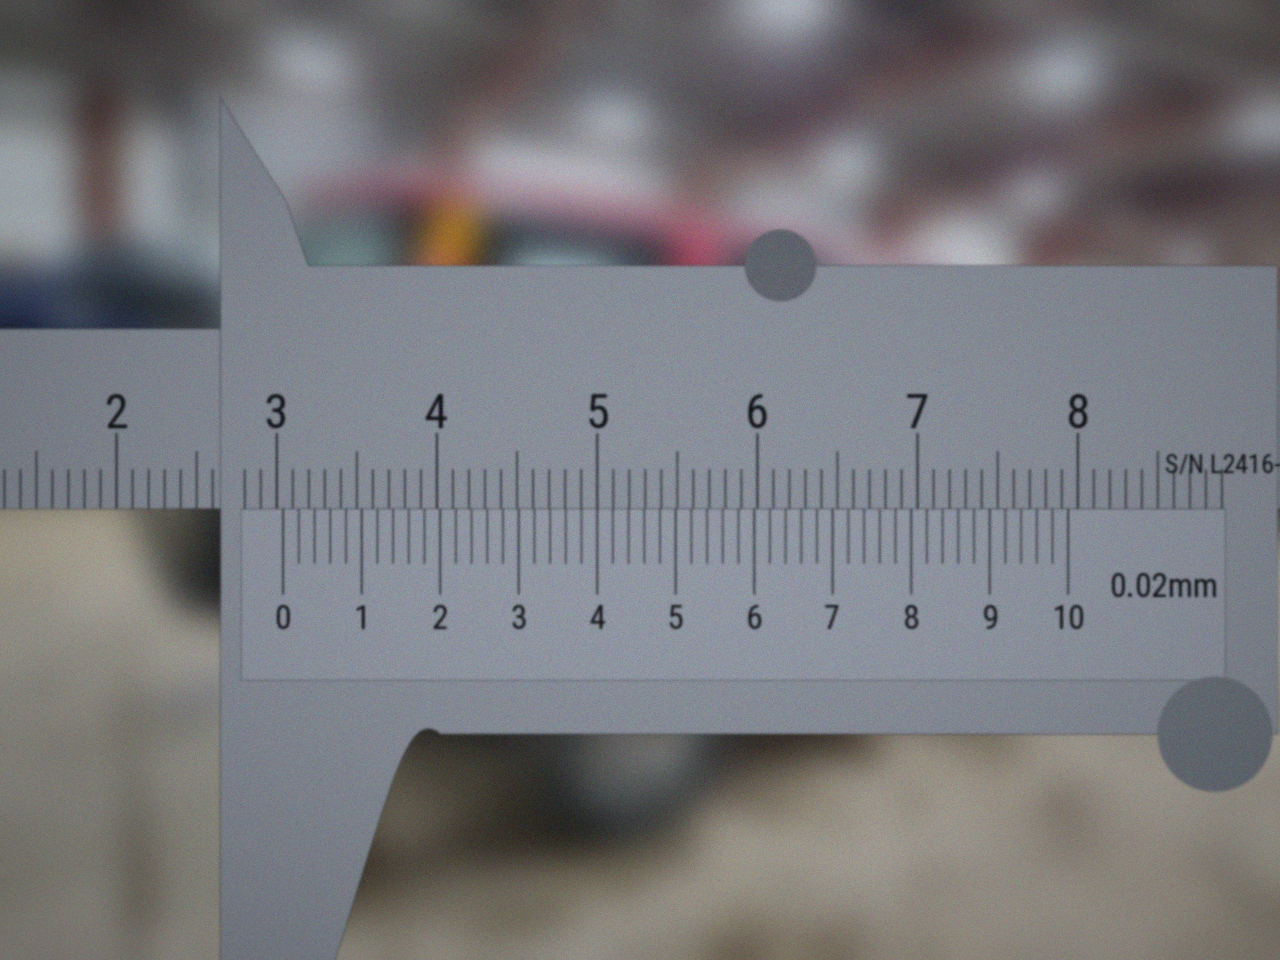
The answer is 30.4 mm
